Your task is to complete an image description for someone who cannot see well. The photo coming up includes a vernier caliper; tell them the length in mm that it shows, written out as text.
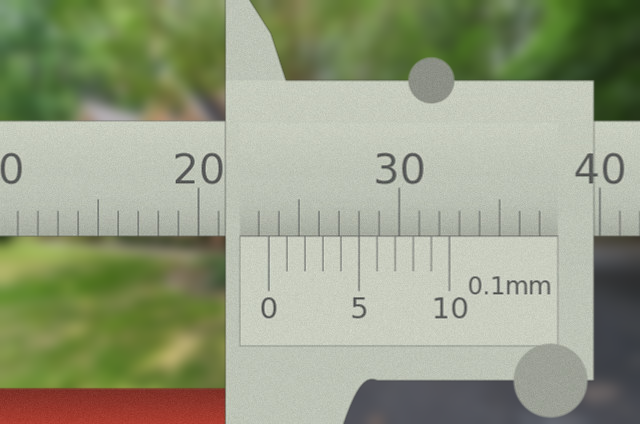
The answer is 23.5 mm
